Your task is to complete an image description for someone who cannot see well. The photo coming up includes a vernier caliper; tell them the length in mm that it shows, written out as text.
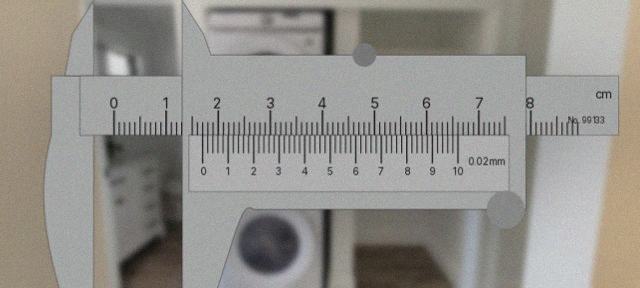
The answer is 17.0 mm
